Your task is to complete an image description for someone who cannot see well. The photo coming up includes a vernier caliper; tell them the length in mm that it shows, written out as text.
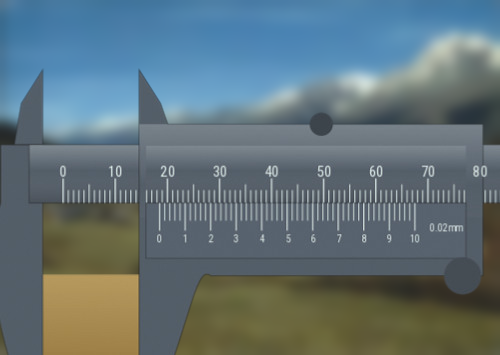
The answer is 18.5 mm
